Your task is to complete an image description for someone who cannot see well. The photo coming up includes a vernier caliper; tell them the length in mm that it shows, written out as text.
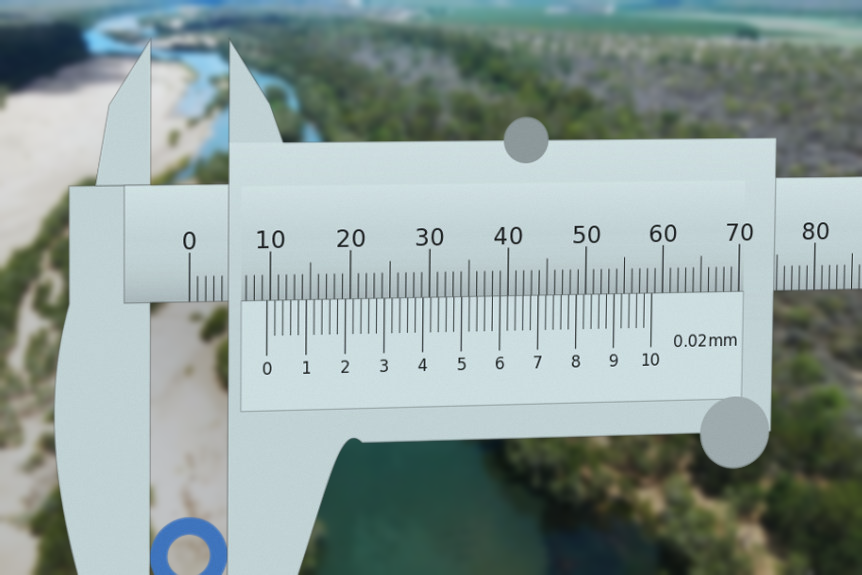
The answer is 9.6 mm
